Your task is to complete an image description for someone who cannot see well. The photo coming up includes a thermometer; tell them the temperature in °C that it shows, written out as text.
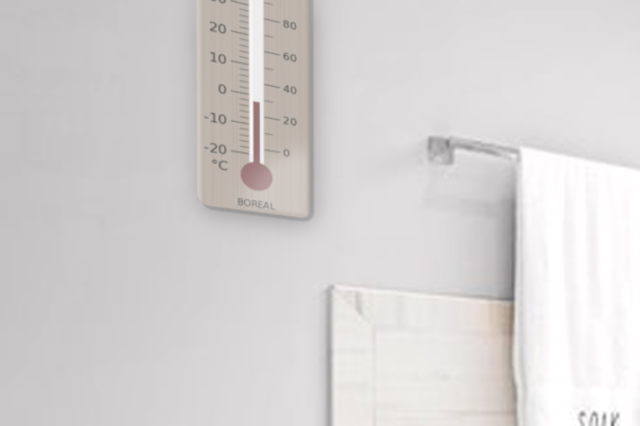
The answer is -2 °C
